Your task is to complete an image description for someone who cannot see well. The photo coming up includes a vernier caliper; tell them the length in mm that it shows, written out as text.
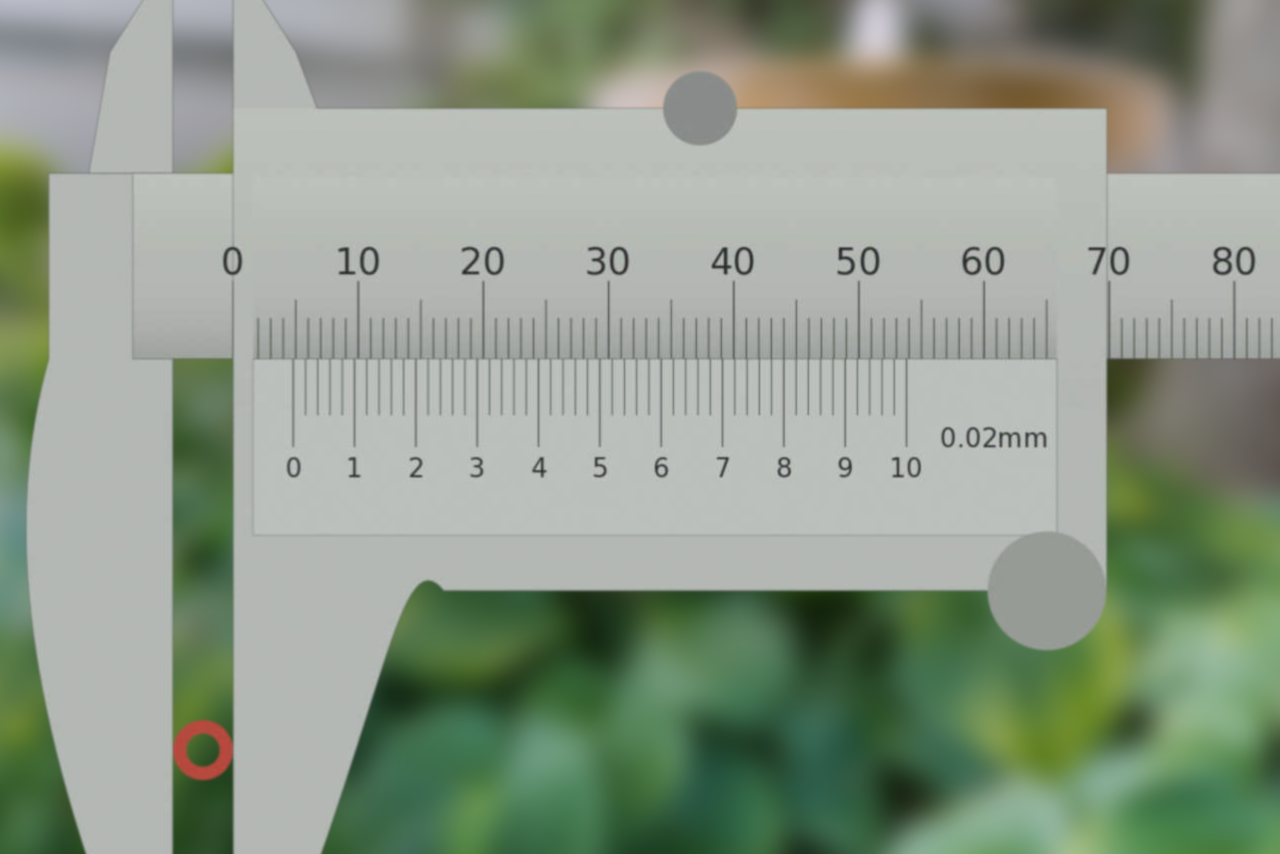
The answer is 4.8 mm
